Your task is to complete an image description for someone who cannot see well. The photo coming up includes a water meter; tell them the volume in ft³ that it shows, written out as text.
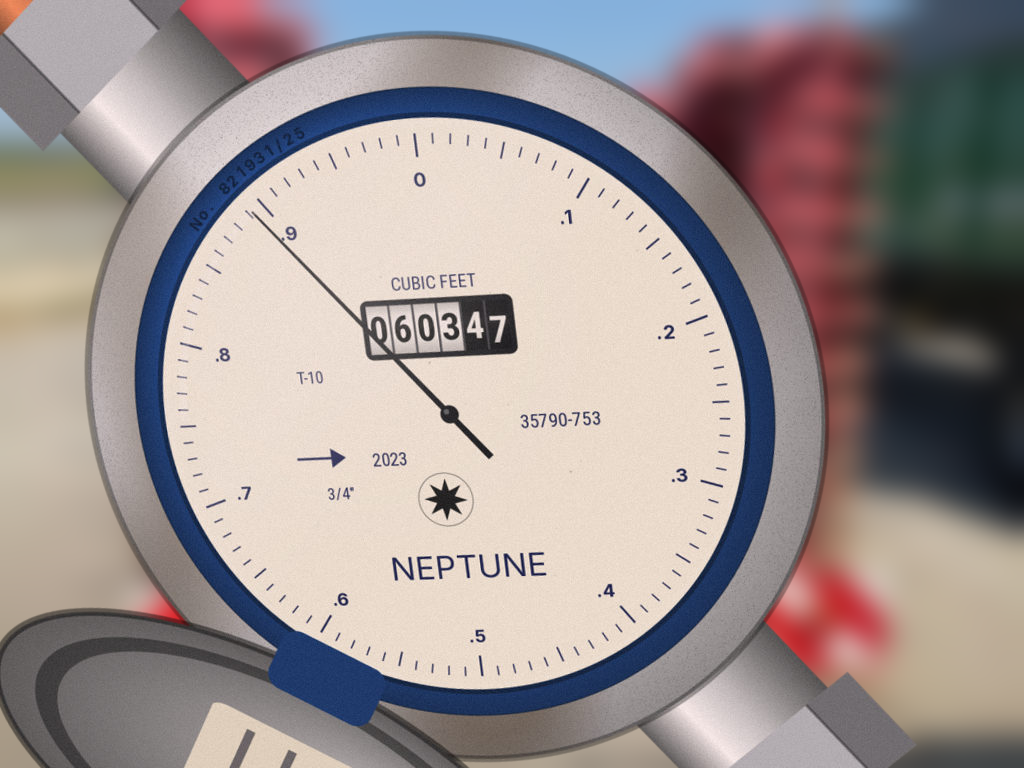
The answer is 60346.89 ft³
